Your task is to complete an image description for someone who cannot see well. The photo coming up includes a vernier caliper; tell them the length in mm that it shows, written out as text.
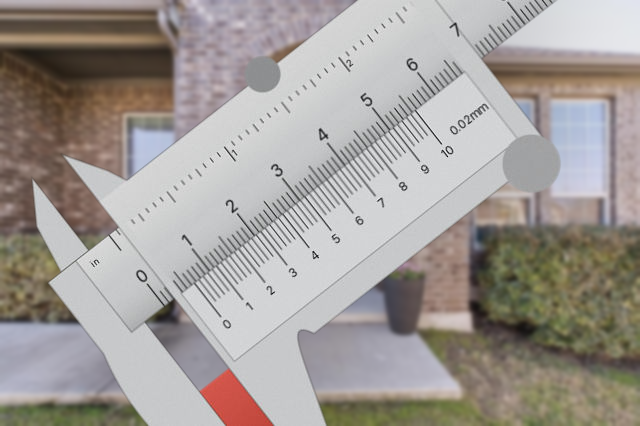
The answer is 6.6 mm
